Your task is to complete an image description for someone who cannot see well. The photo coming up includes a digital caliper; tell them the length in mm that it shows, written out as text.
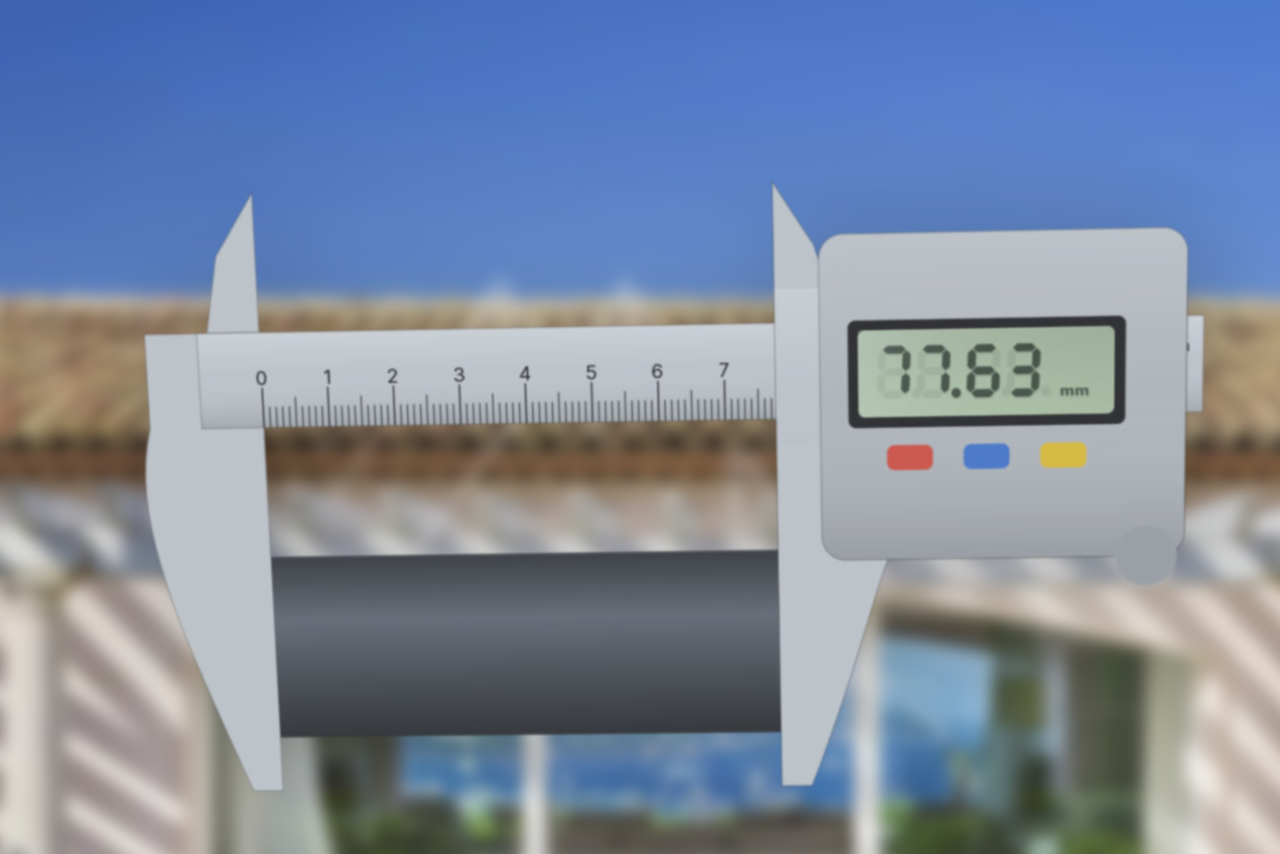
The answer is 77.63 mm
